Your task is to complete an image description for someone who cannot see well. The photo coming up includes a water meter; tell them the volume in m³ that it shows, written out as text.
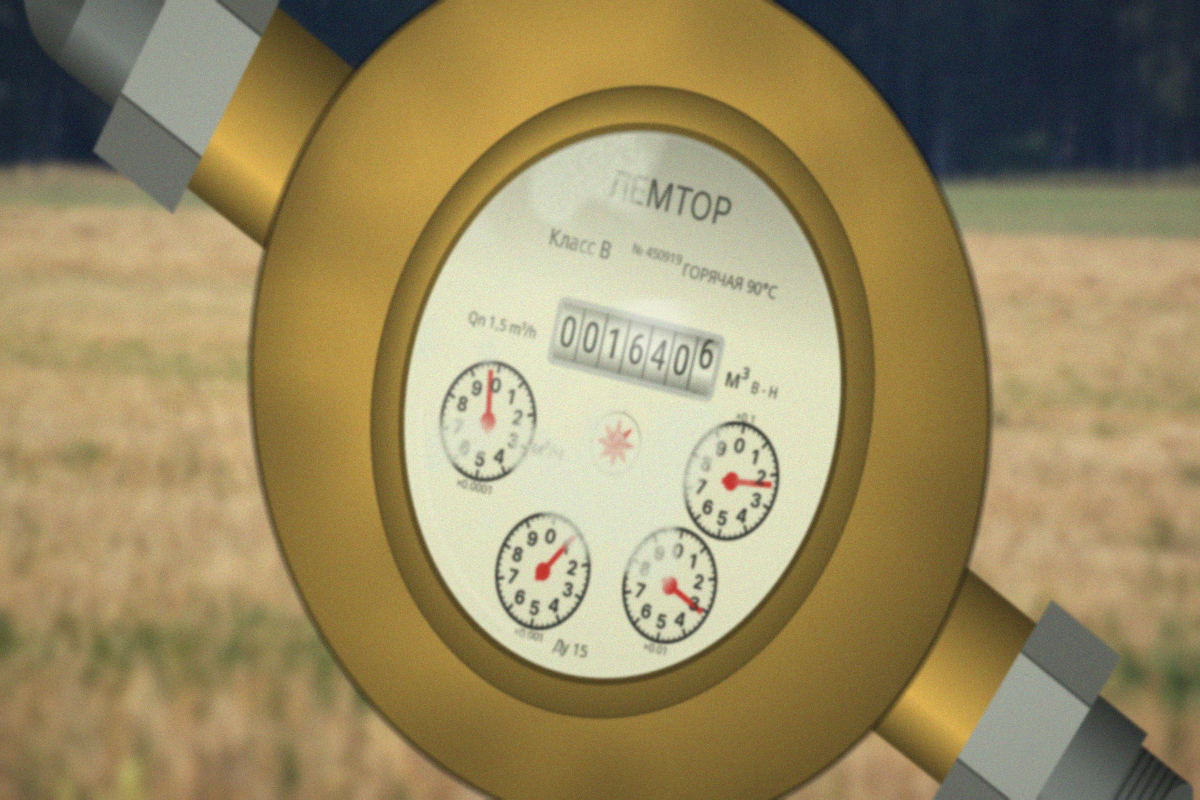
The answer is 16406.2309 m³
